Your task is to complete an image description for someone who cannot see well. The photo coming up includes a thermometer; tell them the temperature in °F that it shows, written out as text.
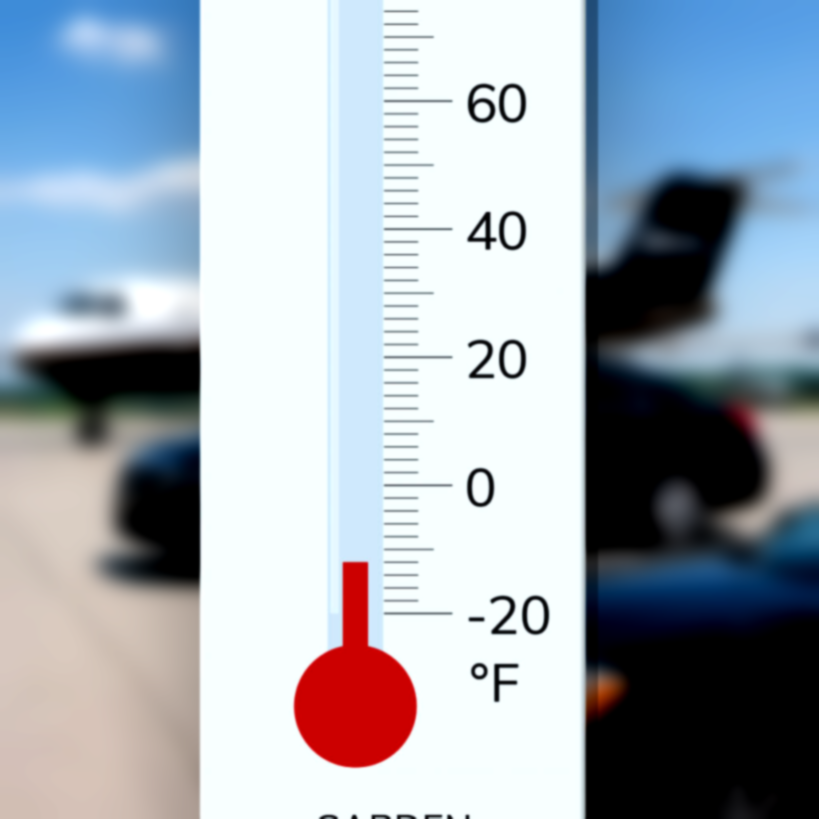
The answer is -12 °F
